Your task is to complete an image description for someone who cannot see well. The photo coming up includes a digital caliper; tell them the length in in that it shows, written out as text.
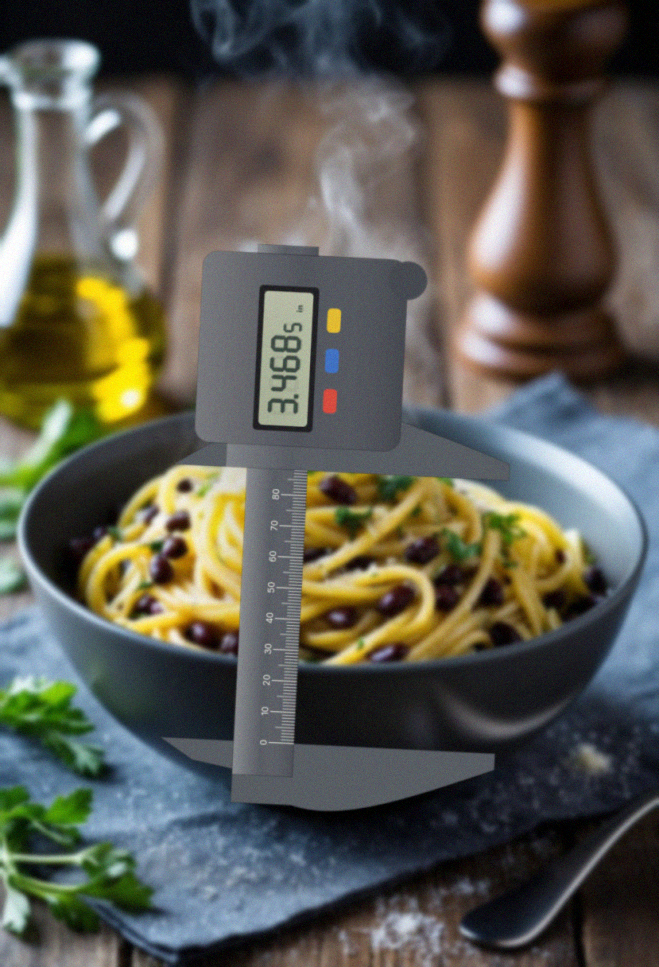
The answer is 3.4685 in
